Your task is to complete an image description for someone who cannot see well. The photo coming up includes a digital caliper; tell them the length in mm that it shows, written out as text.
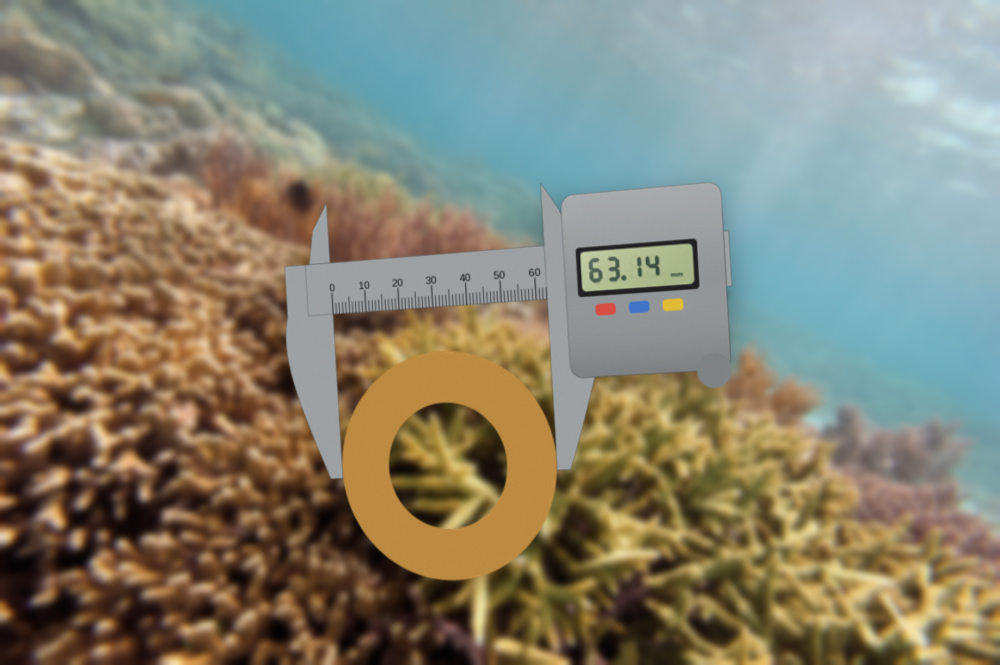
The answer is 63.14 mm
